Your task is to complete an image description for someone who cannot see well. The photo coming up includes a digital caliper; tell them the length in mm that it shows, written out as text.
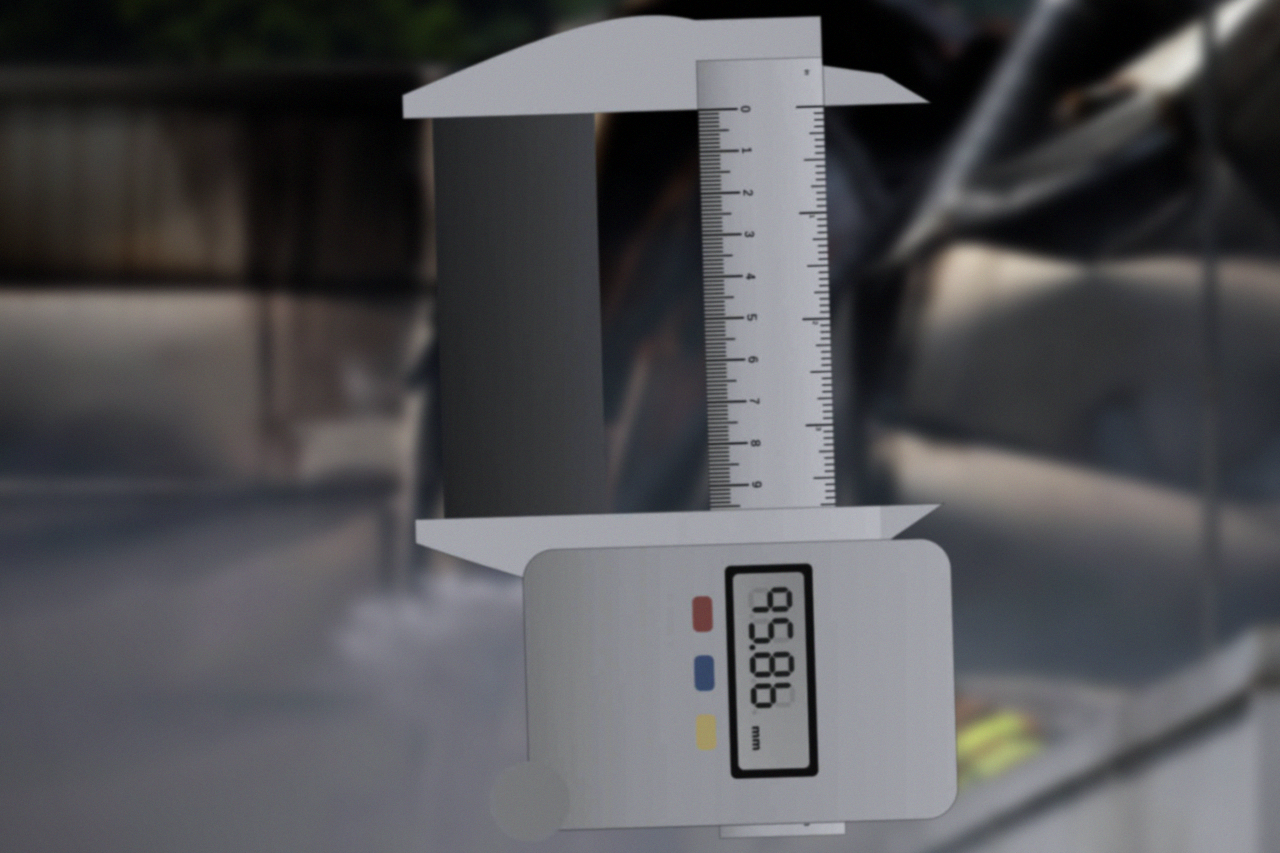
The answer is 95.86 mm
